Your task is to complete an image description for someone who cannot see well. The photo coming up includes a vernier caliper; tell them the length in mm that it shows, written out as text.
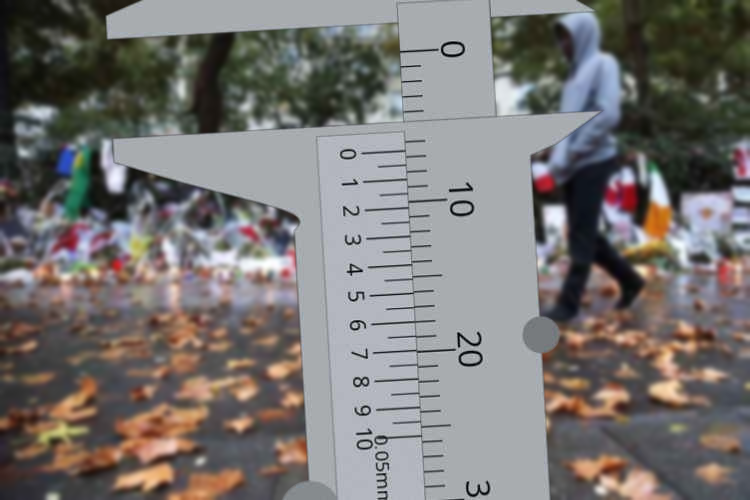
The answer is 6.6 mm
